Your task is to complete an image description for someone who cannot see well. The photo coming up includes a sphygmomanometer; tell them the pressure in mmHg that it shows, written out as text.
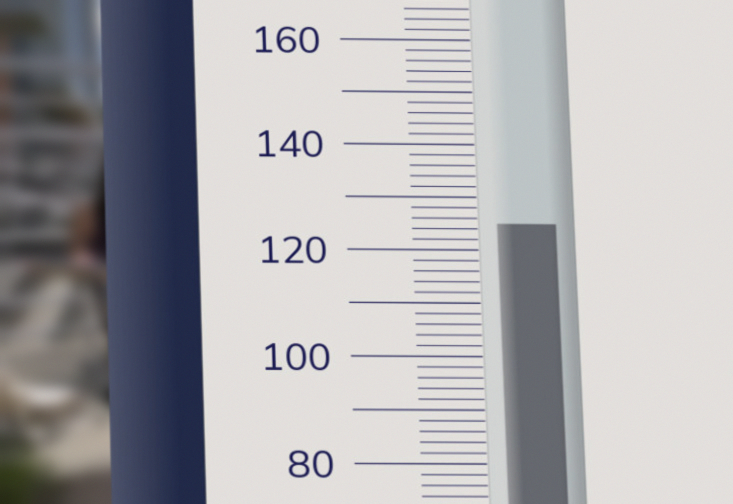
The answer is 125 mmHg
